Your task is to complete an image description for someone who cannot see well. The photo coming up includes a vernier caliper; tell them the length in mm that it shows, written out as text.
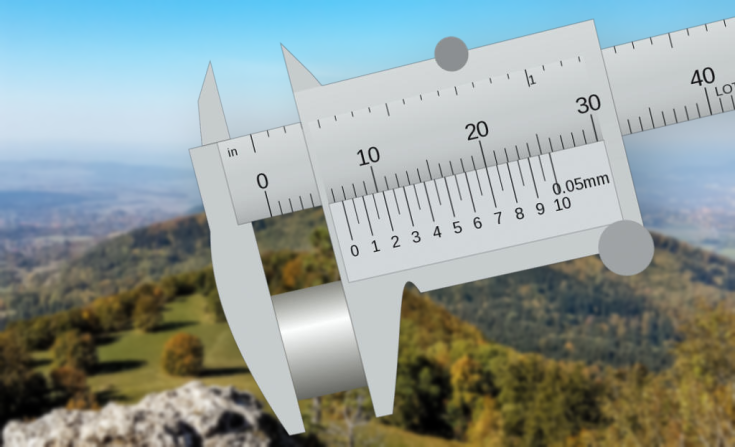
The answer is 6.7 mm
